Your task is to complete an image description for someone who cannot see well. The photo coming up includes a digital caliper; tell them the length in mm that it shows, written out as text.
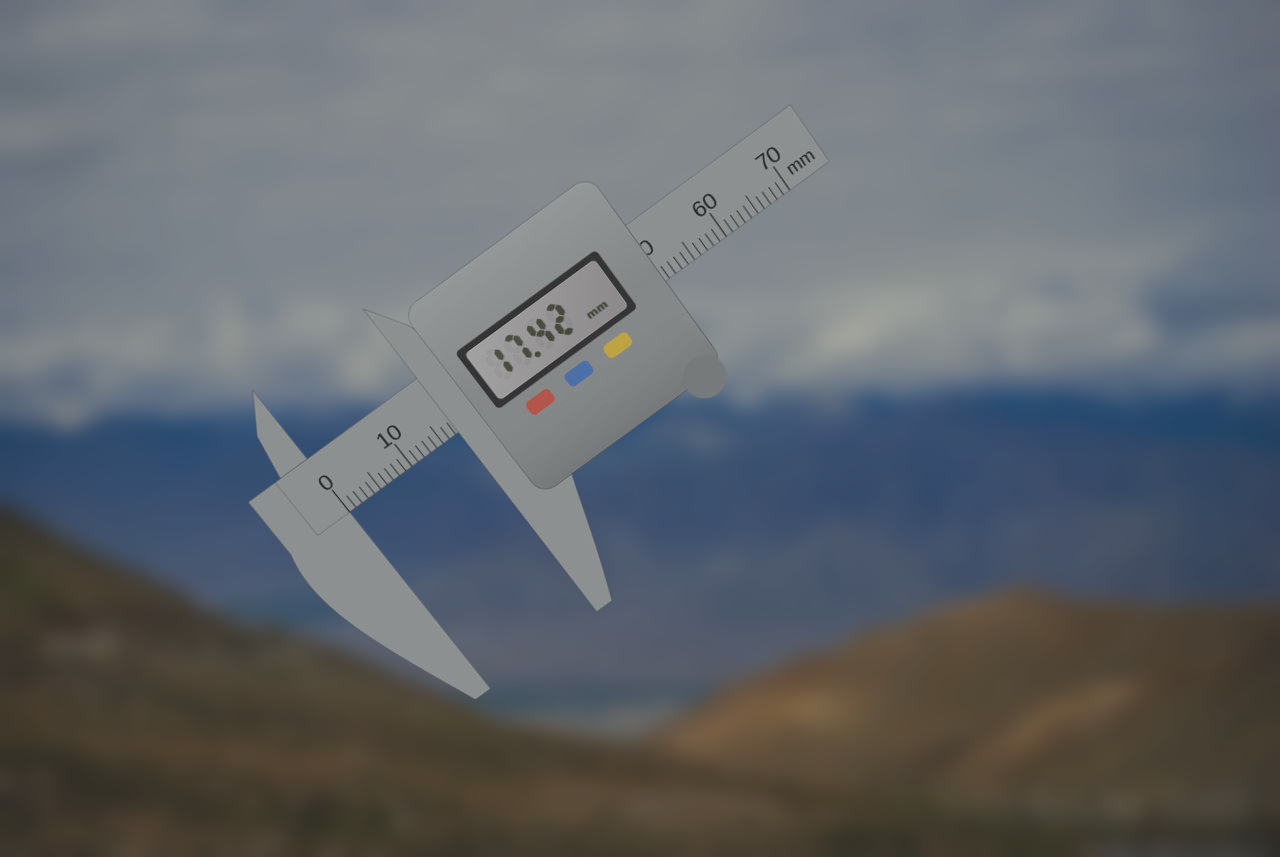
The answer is 17.42 mm
